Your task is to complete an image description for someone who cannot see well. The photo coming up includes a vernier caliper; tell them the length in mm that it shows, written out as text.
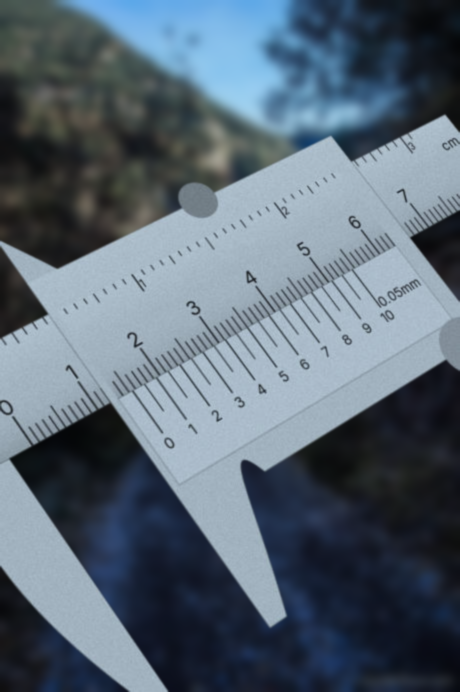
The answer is 15.5 mm
